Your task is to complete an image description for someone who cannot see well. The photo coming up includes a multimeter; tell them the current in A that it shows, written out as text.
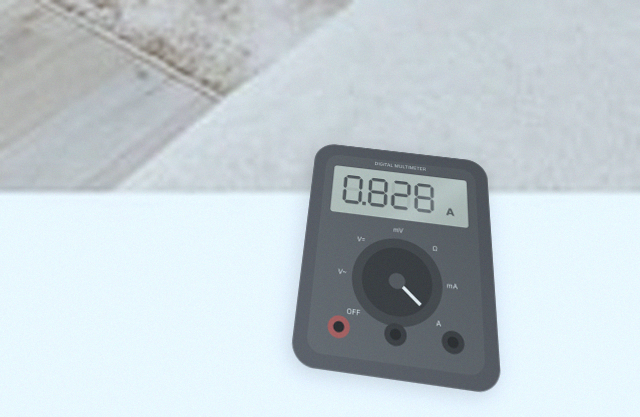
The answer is 0.828 A
